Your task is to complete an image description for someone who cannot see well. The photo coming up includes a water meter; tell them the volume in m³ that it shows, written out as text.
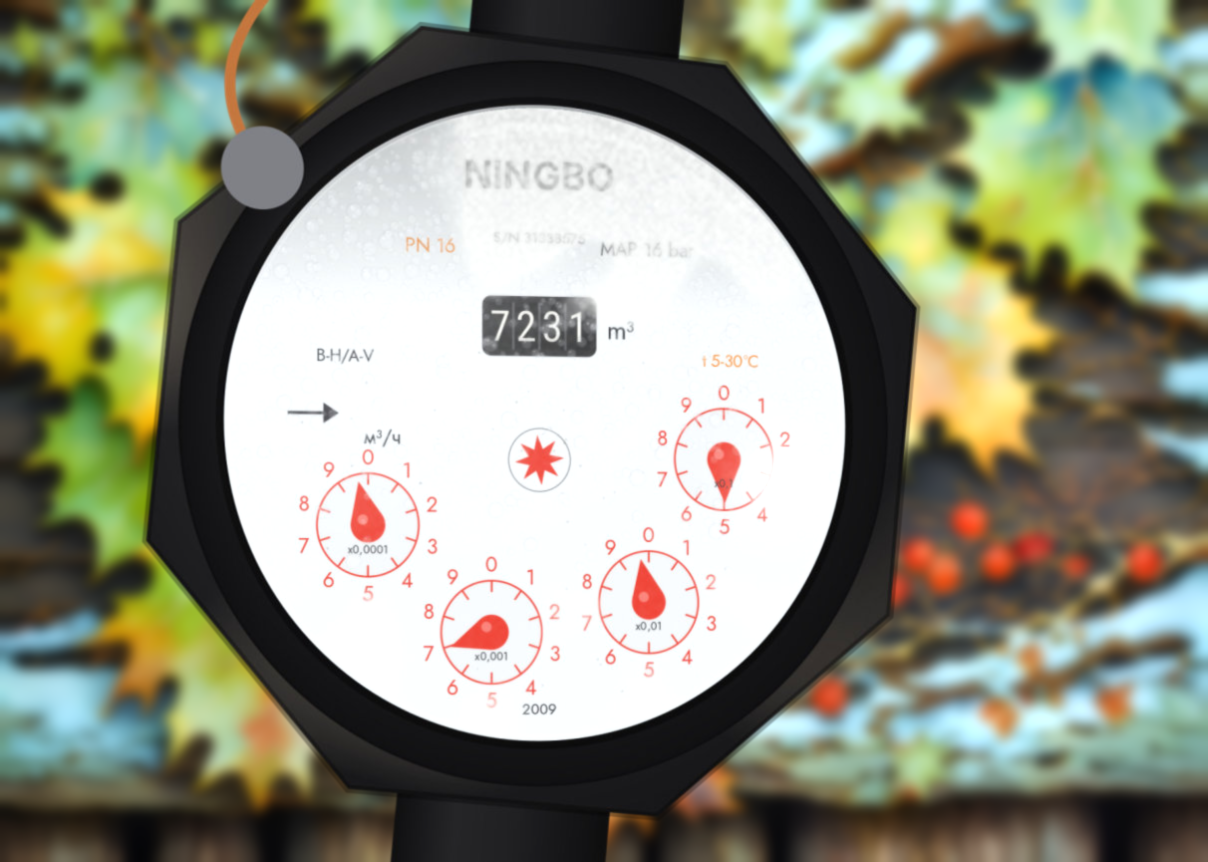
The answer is 7231.4969 m³
